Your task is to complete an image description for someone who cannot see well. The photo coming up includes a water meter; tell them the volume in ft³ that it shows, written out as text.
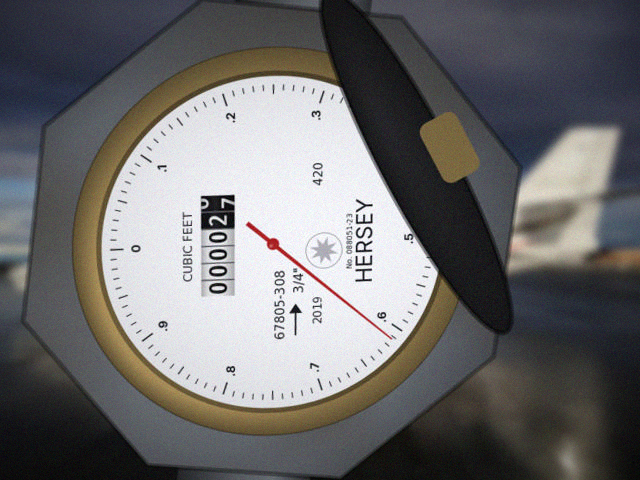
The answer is 26.61 ft³
